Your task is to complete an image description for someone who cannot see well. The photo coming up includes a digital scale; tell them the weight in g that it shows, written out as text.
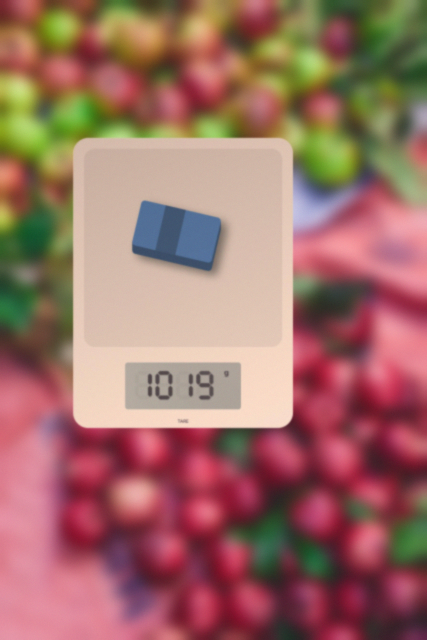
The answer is 1019 g
